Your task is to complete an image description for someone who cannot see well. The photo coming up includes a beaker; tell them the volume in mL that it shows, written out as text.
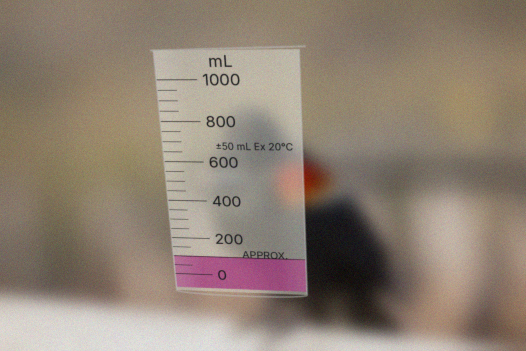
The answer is 100 mL
